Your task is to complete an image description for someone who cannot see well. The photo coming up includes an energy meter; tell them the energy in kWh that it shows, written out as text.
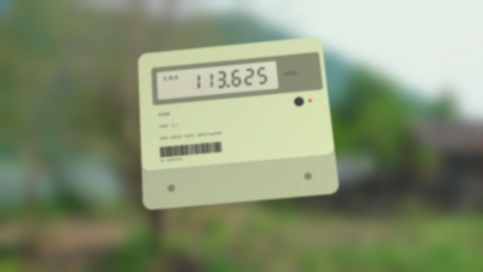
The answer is 113.625 kWh
